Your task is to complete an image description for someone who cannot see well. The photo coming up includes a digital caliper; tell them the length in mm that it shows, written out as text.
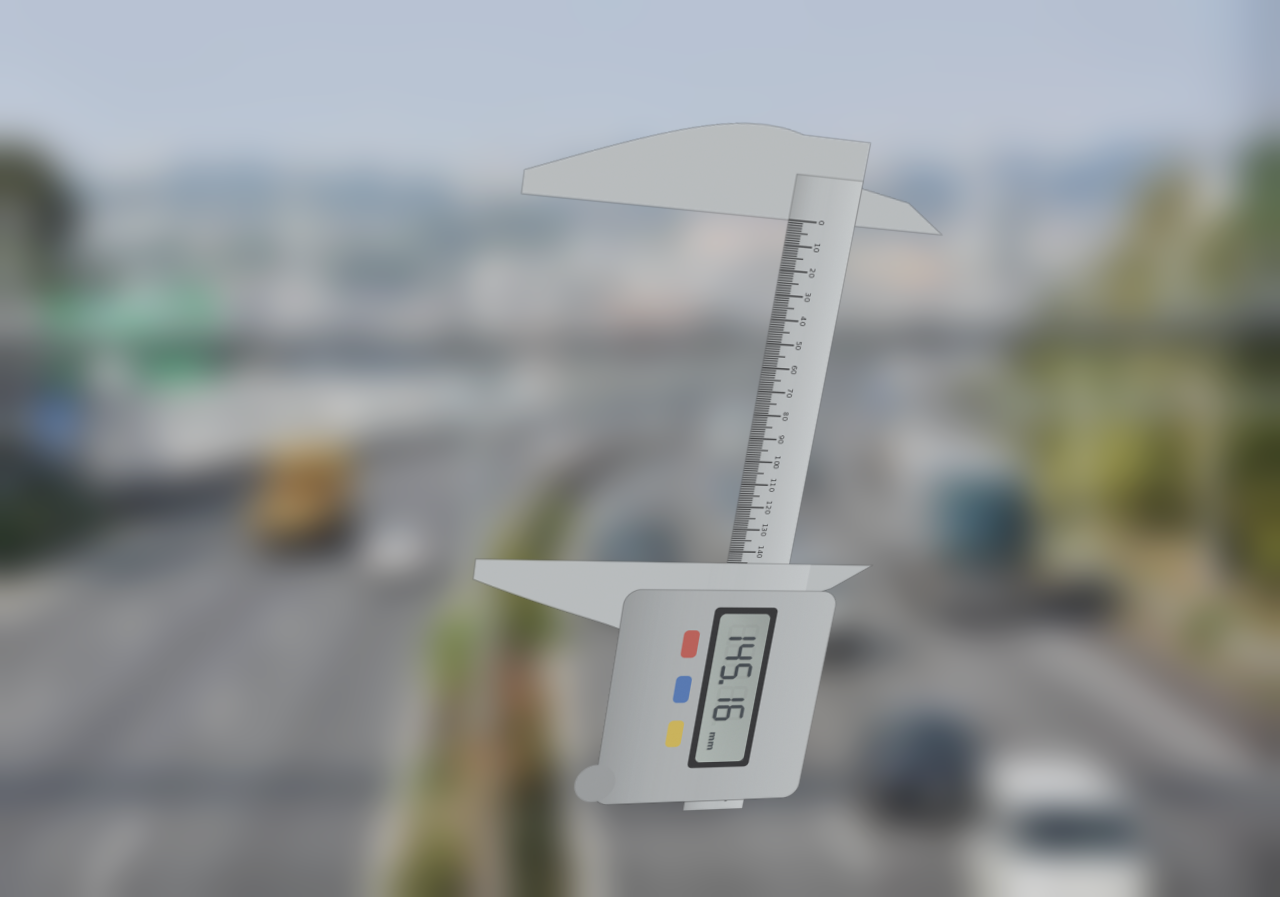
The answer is 145.16 mm
